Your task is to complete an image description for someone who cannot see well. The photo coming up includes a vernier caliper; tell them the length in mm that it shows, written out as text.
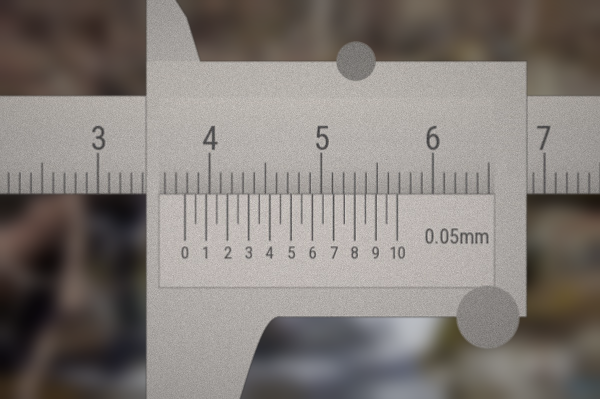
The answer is 37.8 mm
